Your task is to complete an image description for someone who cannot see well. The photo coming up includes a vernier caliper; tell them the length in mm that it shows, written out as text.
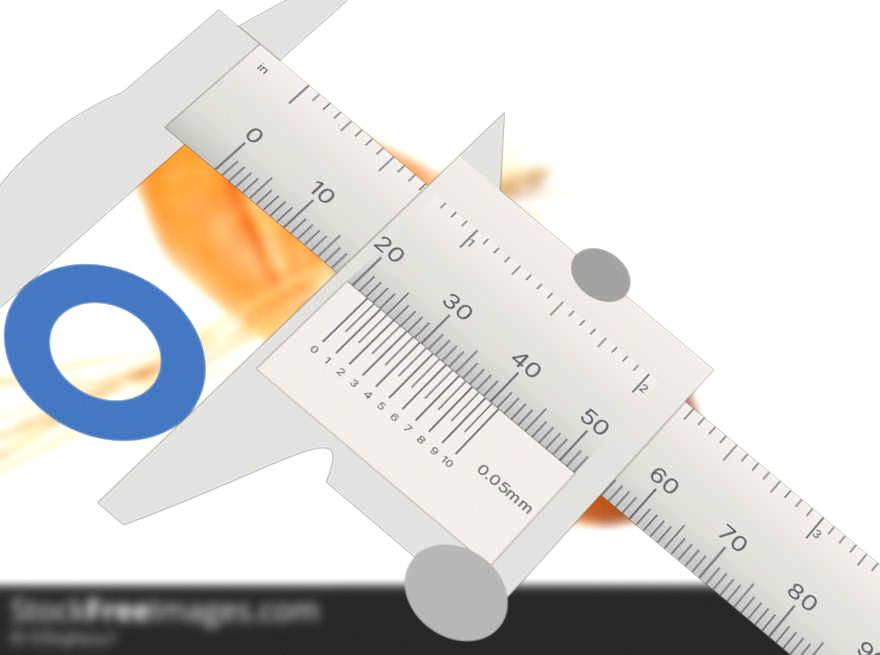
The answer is 22.2 mm
